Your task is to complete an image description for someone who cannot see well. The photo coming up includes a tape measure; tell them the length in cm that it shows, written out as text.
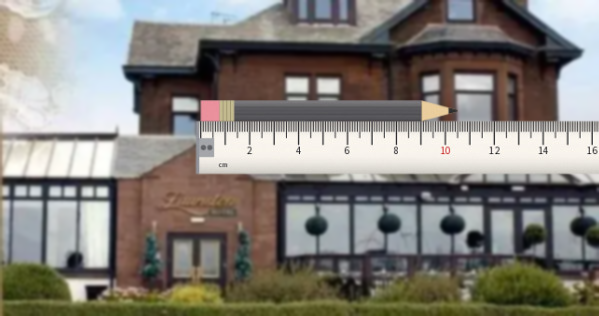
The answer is 10.5 cm
